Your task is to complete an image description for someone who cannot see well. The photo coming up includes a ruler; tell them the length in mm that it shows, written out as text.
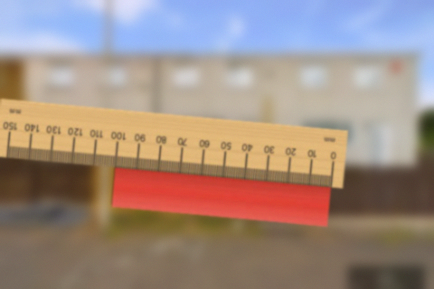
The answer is 100 mm
